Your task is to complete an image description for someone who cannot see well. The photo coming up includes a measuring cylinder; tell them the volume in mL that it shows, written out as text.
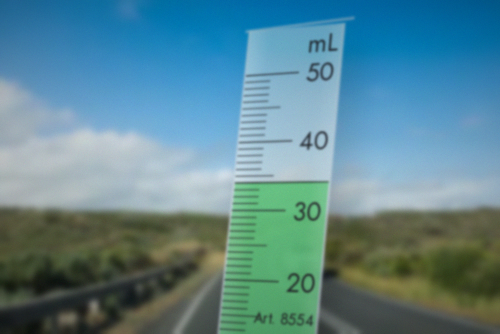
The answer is 34 mL
